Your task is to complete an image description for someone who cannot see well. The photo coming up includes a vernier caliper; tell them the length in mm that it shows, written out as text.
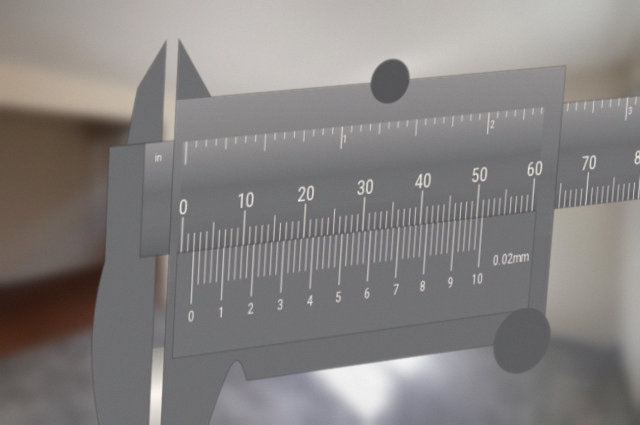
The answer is 2.0 mm
